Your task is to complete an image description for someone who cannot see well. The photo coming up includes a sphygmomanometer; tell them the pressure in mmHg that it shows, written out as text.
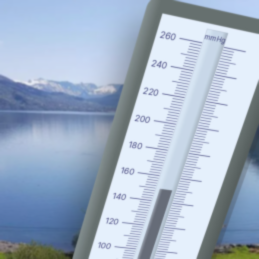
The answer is 150 mmHg
